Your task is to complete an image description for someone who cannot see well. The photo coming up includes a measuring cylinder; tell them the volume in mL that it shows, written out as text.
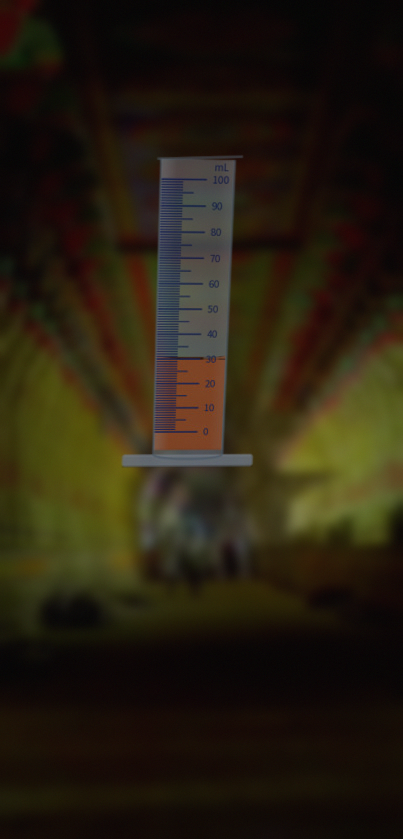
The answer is 30 mL
